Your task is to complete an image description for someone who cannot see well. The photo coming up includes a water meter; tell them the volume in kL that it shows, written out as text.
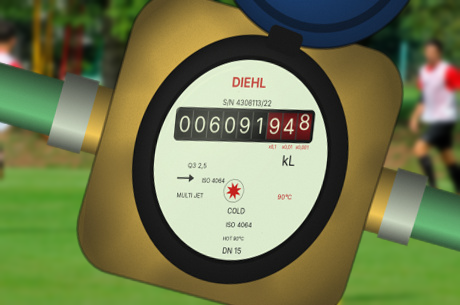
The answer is 6091.948 kL
